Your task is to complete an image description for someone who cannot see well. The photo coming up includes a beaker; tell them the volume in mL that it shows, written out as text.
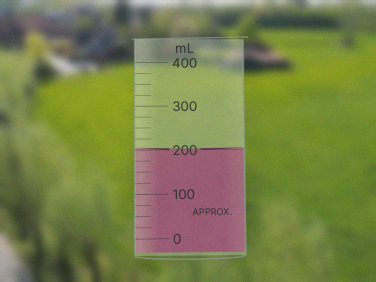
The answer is 200 mL
